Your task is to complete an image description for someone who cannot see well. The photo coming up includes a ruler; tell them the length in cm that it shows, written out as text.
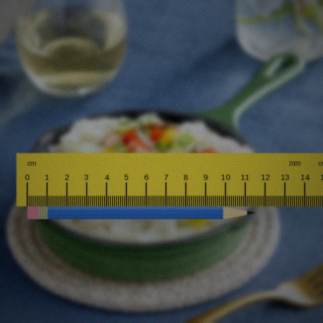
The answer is 11.5 cm
